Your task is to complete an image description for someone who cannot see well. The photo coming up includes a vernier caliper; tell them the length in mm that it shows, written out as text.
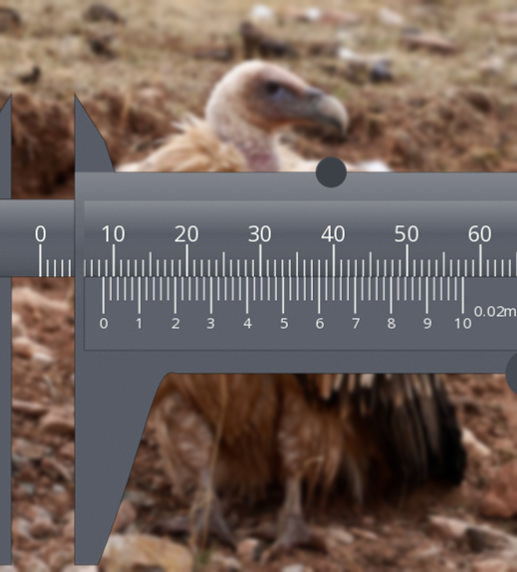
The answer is 8.6 mm
